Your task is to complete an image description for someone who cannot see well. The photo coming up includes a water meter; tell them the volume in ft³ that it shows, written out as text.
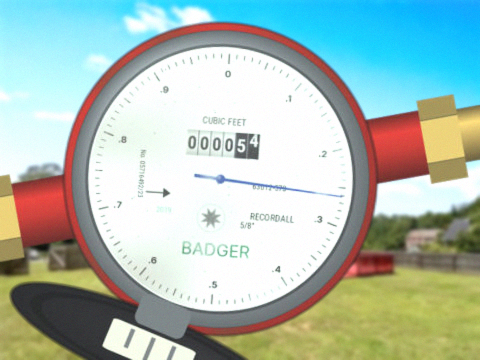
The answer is 54.26 ft³
